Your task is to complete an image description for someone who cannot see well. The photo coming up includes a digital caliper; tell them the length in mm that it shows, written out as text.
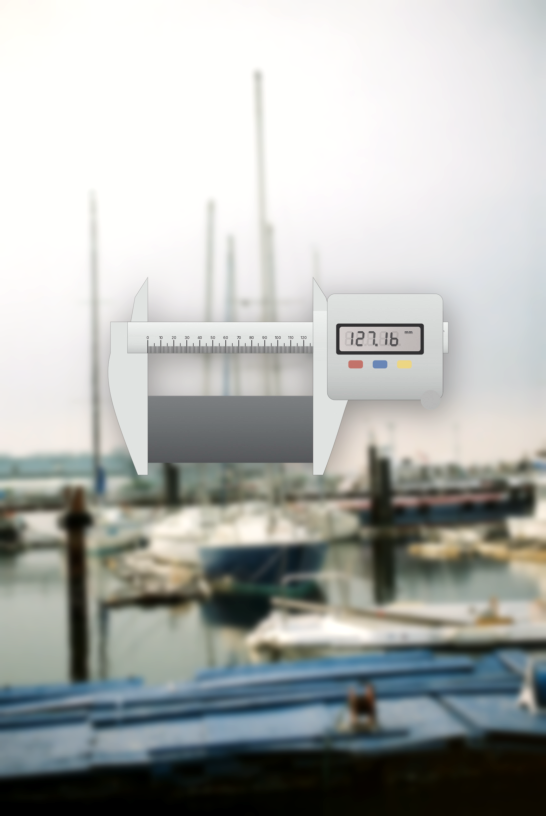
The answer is 127.16 mm
